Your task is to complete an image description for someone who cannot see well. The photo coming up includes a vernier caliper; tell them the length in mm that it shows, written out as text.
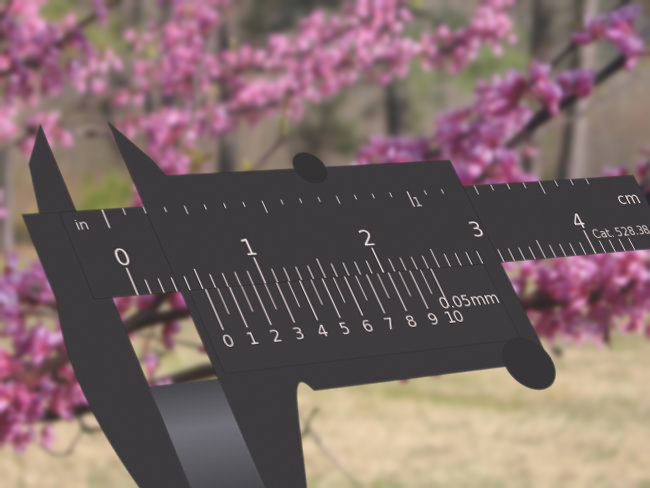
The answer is 5.2 mm
